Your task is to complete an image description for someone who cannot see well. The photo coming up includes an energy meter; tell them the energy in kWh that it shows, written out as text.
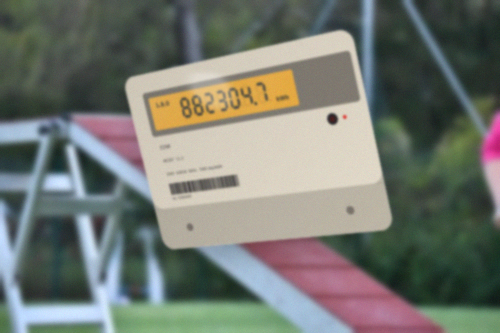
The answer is 882304.7 kWh
